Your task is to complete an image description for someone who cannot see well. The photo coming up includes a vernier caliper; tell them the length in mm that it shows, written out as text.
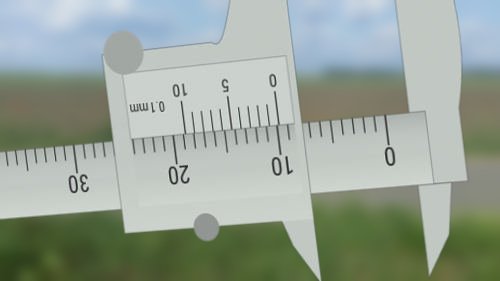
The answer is 9.8 mm
